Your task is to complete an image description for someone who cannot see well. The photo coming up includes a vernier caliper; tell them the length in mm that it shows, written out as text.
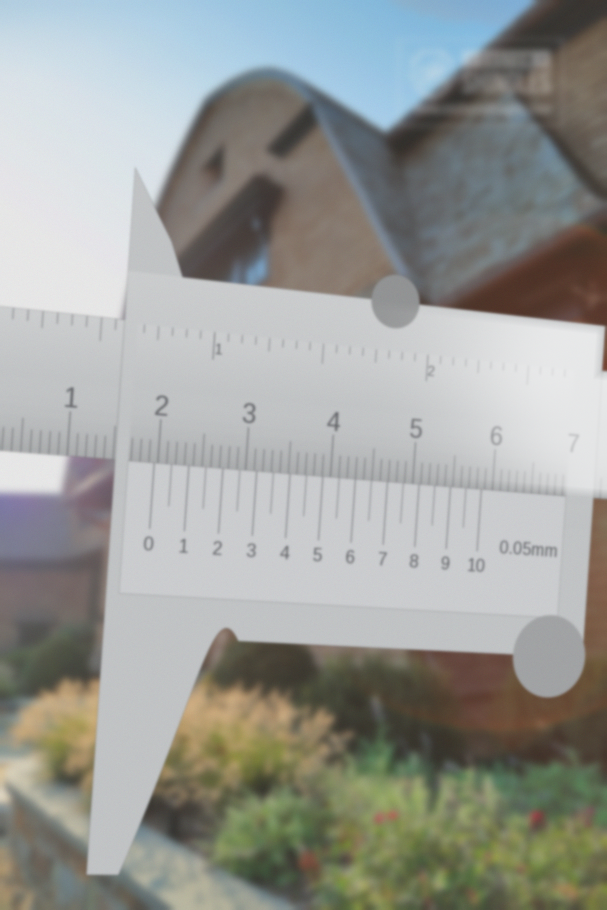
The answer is 19.6 mm
